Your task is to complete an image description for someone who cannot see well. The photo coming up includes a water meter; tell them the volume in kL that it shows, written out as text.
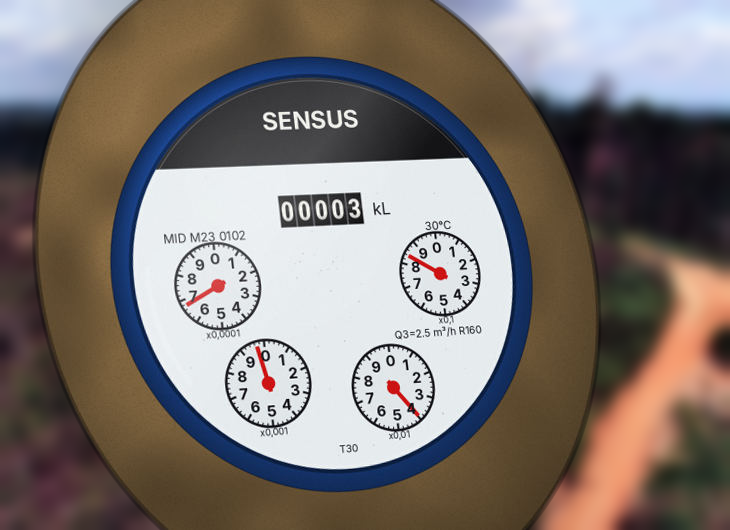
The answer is 3.8396 kL
